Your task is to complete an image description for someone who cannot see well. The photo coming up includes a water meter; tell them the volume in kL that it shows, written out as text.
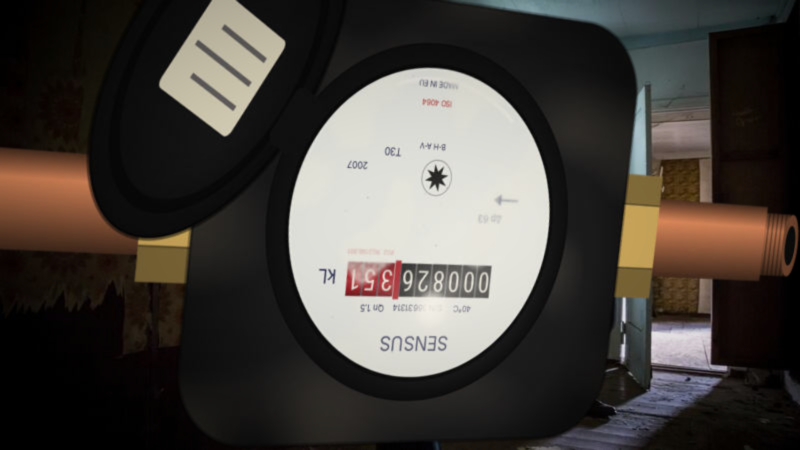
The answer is 826.351 kL
